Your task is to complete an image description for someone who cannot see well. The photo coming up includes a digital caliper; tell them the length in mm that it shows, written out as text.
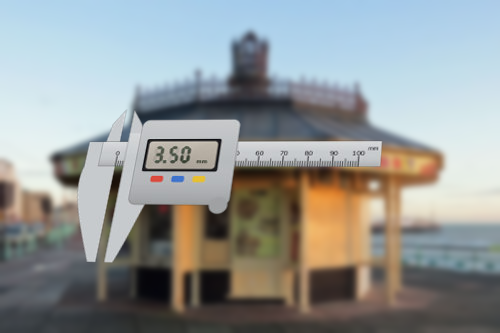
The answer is 3.50 mm
